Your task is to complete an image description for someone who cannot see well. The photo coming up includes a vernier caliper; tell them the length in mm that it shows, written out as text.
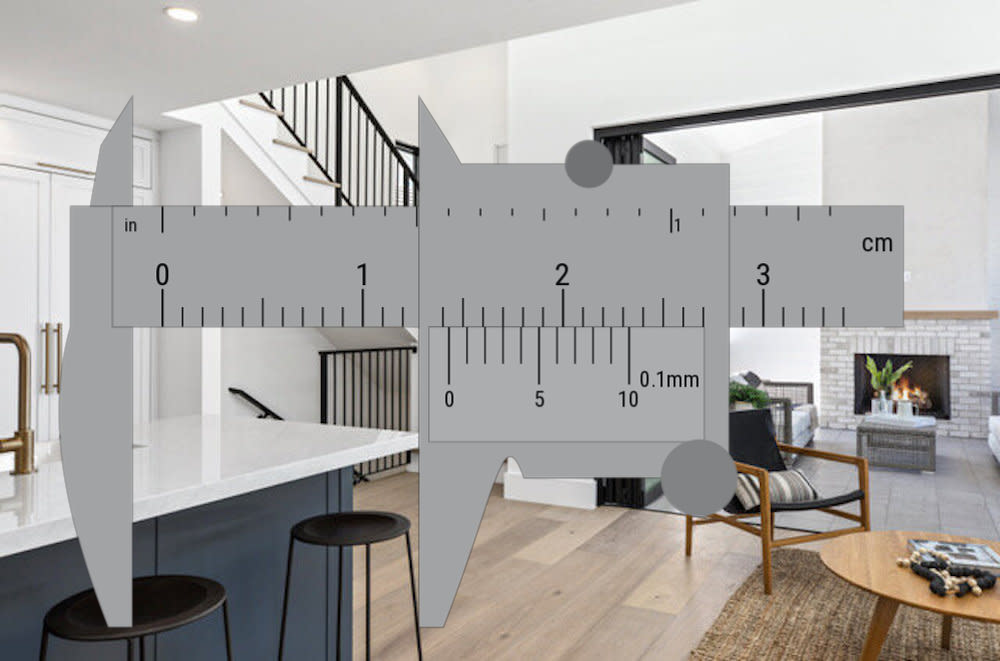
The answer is 14.3 mm
